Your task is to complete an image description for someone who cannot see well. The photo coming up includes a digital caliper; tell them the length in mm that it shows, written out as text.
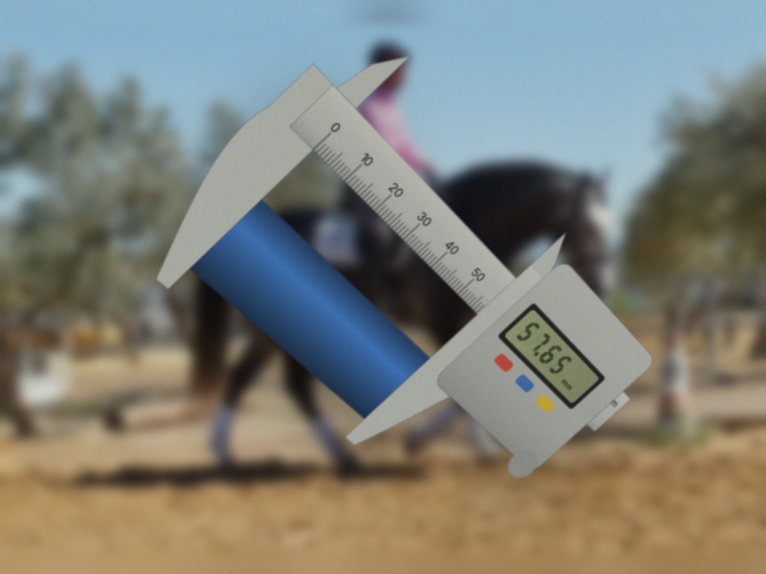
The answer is 57.65 mm
